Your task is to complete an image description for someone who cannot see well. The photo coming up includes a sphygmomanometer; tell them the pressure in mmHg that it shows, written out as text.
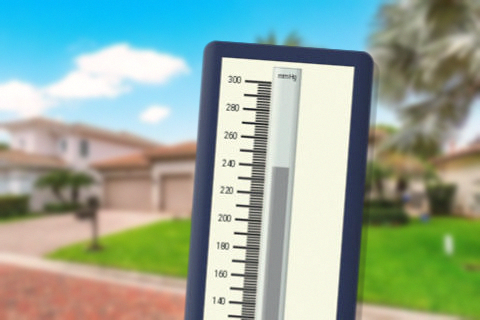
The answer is 240 mmHg
